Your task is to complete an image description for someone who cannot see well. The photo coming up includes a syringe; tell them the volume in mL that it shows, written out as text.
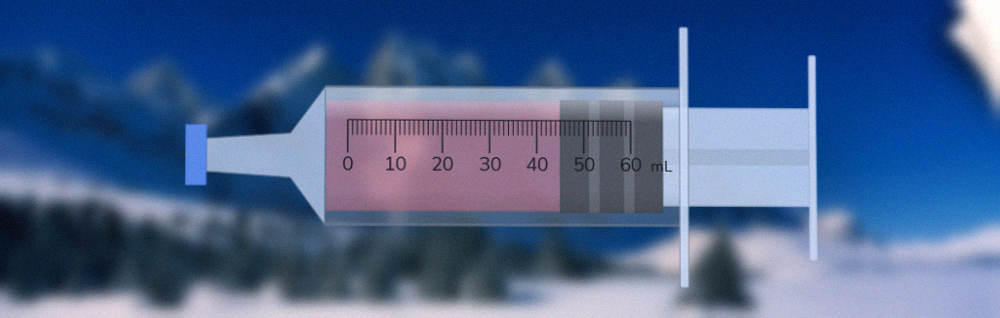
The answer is 45 mL
